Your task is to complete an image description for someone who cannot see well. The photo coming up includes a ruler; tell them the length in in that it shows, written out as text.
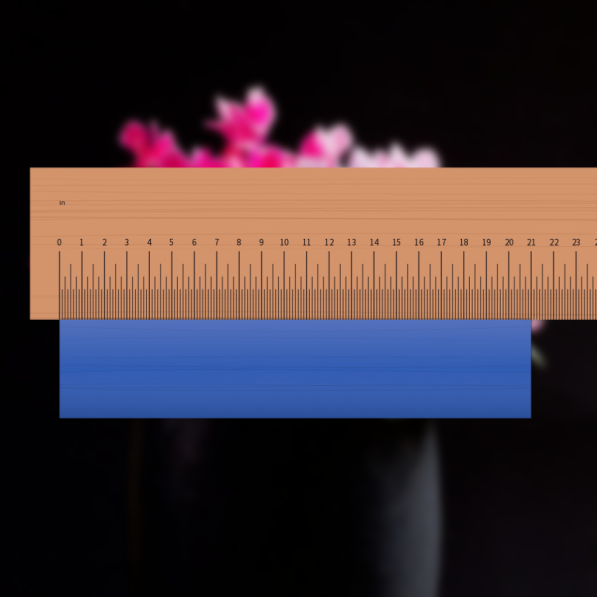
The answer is 21 in
